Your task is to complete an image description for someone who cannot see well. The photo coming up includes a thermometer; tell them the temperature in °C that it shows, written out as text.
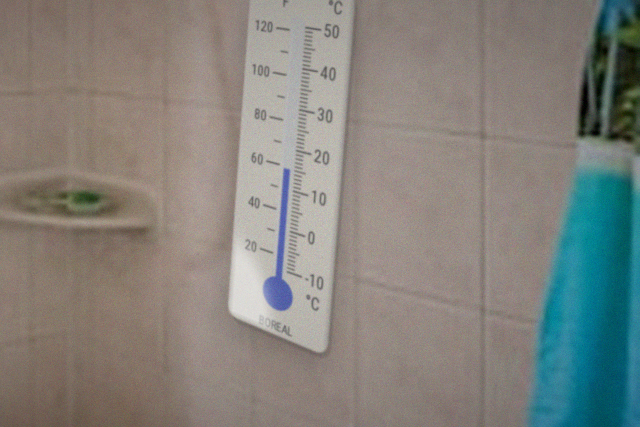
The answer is 15 °C
